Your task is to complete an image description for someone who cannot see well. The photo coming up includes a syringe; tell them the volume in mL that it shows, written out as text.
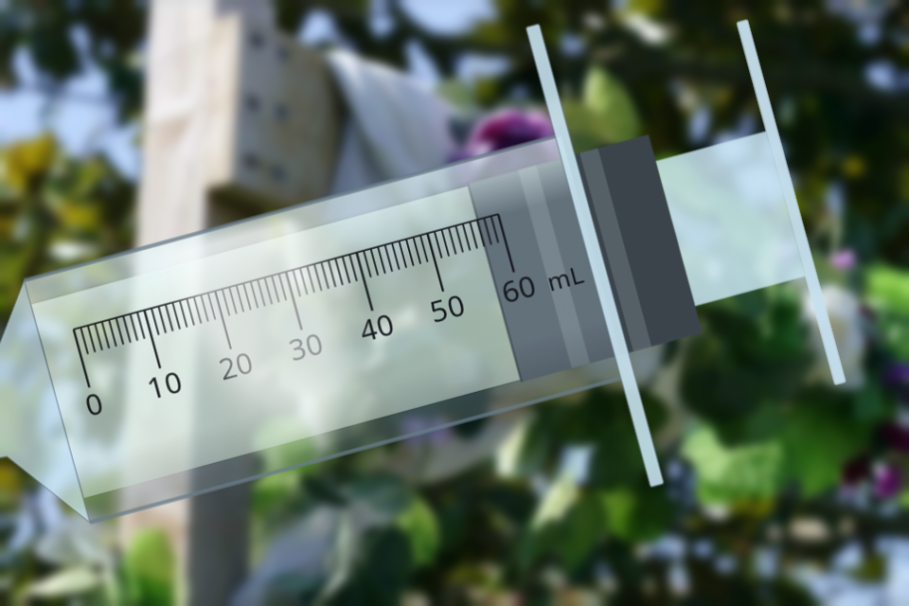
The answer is 57 mL
